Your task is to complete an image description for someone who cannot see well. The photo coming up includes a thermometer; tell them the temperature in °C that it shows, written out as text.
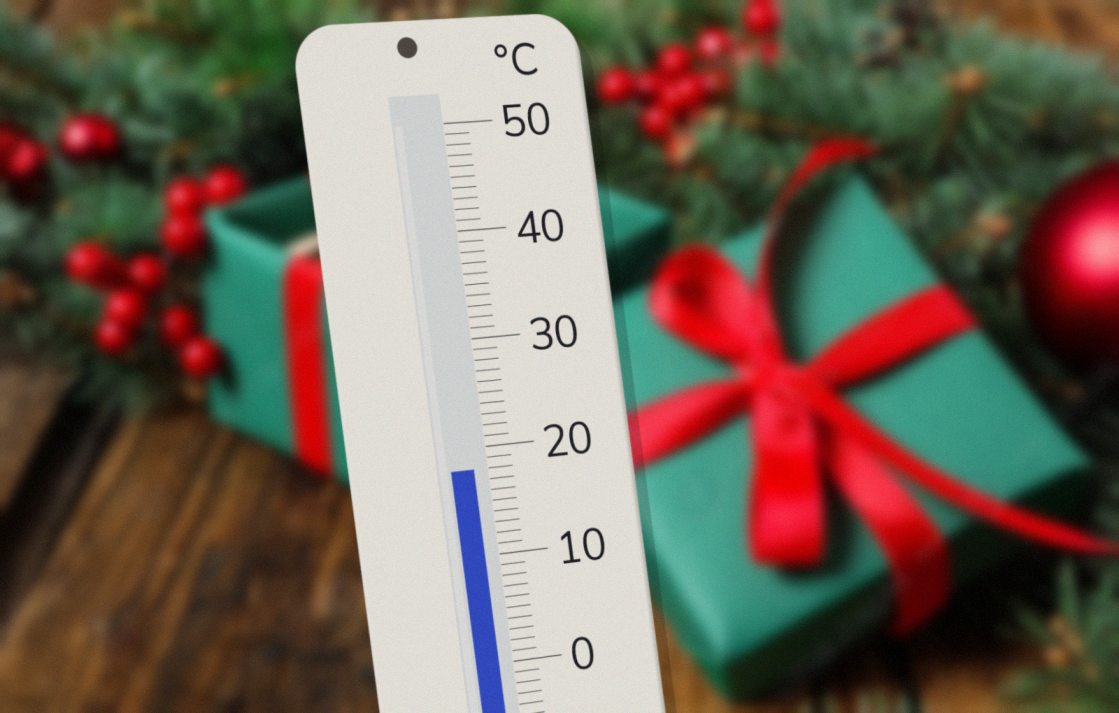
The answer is 18 °C
